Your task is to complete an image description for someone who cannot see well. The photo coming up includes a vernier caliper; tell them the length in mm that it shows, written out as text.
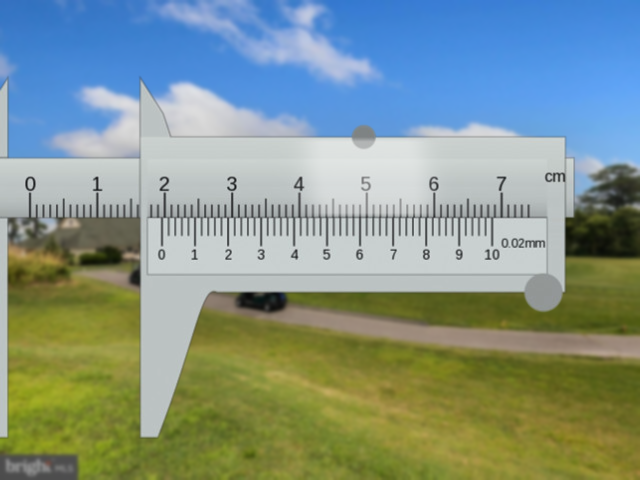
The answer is 19.6 mm
